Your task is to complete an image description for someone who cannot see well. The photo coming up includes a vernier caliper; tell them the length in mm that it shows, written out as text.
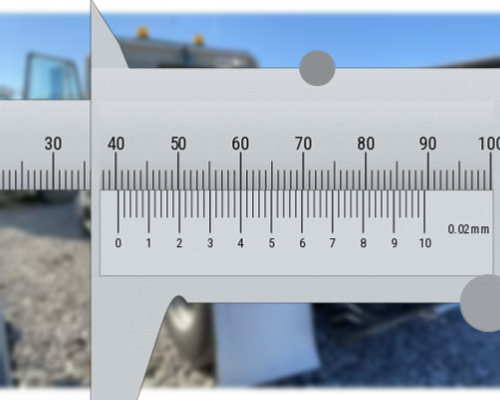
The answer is 40.4 mm
